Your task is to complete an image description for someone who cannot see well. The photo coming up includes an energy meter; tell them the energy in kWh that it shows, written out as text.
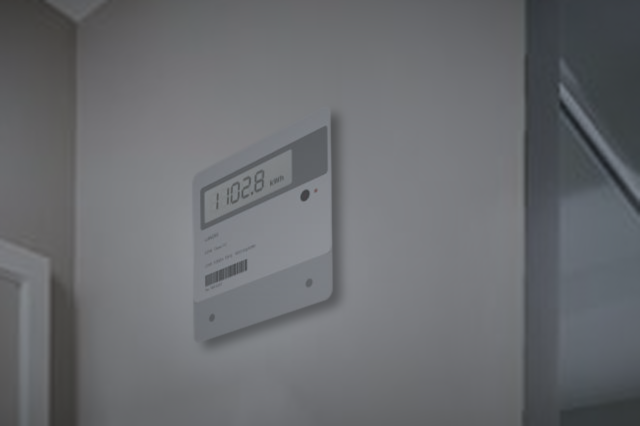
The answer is 1102.8 kWh
